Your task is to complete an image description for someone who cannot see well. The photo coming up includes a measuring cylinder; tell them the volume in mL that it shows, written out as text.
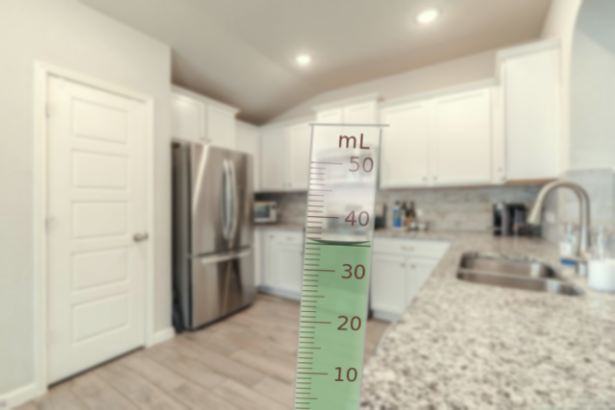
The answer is 35 mL
